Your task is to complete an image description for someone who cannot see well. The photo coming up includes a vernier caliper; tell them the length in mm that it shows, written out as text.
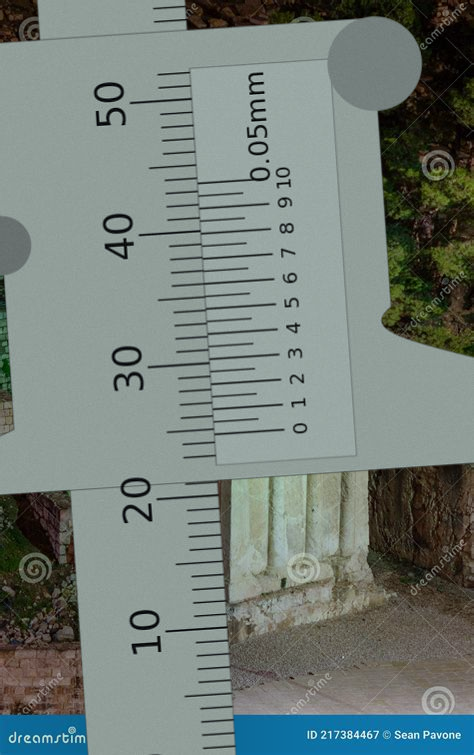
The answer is 24.6 mm
